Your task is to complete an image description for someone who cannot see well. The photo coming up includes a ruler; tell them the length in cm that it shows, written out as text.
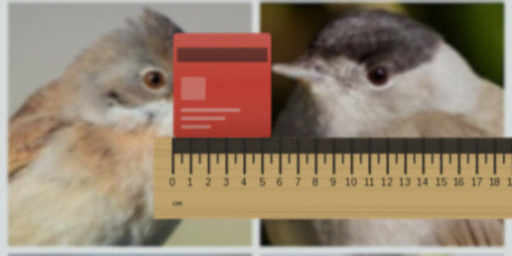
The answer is 5.5 cm
